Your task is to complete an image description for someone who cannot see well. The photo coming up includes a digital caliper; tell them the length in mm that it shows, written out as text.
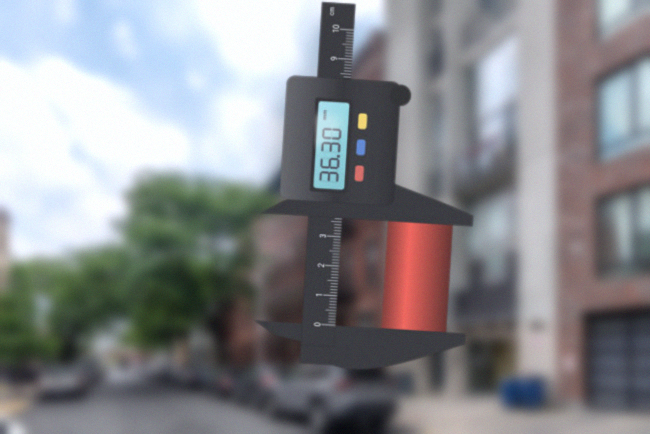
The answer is 36.30 mm
